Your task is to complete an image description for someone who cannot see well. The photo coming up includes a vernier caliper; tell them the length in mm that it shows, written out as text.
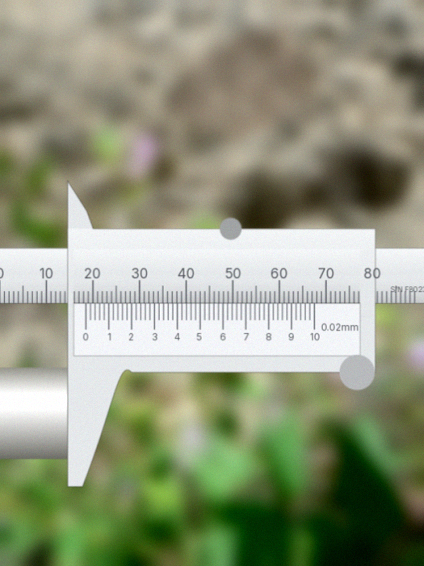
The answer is 18.5 mm
